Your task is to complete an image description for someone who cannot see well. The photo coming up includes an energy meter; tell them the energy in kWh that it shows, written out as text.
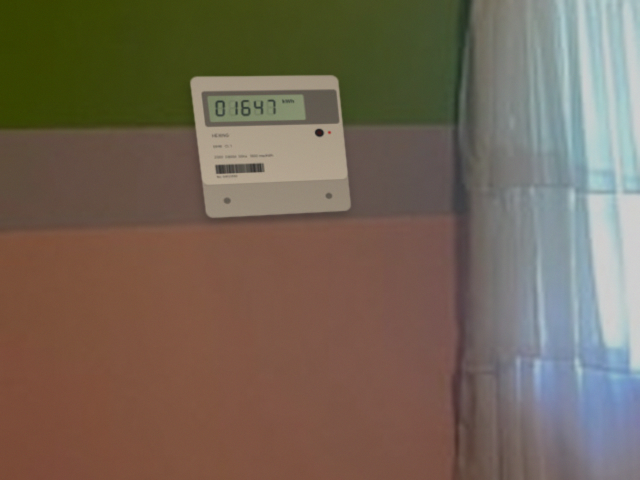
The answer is 1647 kWh
